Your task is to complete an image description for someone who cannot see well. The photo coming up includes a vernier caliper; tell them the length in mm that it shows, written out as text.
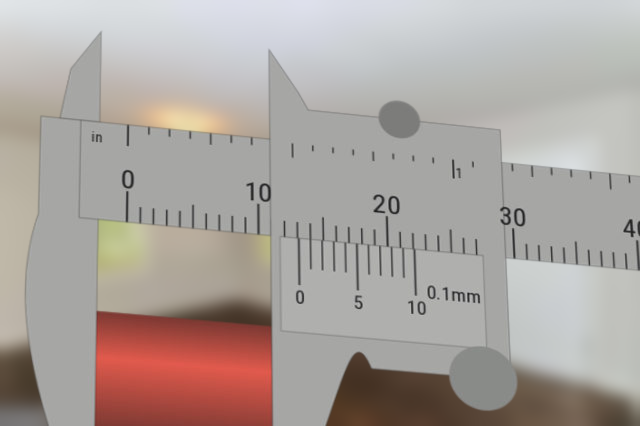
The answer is 13.1 mm
